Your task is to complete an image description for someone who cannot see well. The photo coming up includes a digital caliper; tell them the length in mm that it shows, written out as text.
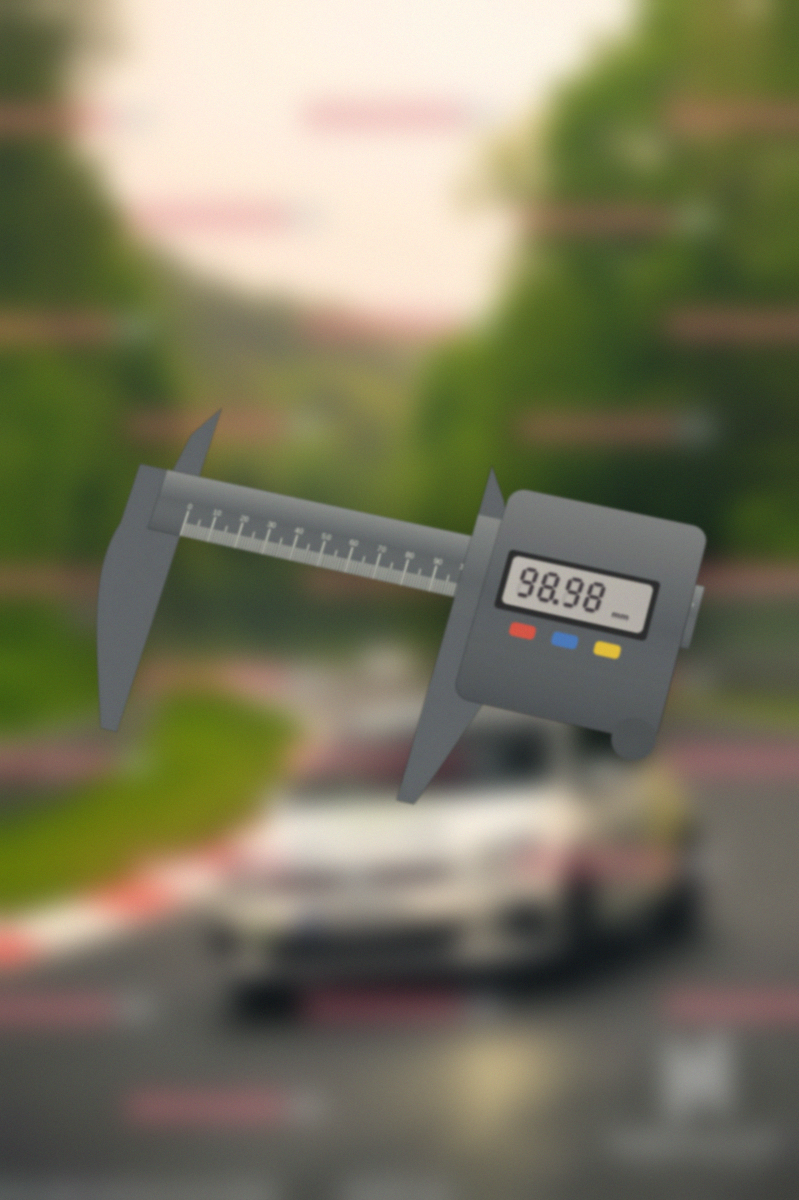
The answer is 98.98 mm
